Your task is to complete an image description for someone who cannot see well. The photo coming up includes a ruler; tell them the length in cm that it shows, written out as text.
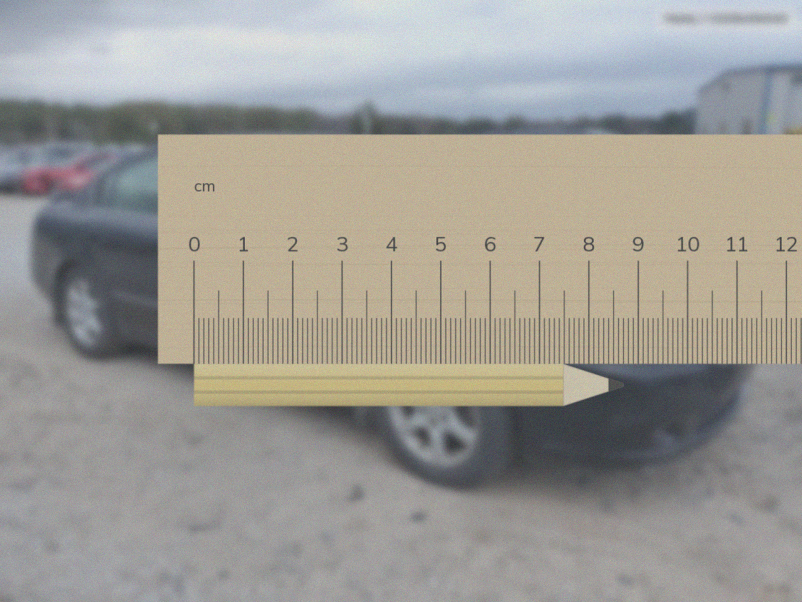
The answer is 8.7 cm
